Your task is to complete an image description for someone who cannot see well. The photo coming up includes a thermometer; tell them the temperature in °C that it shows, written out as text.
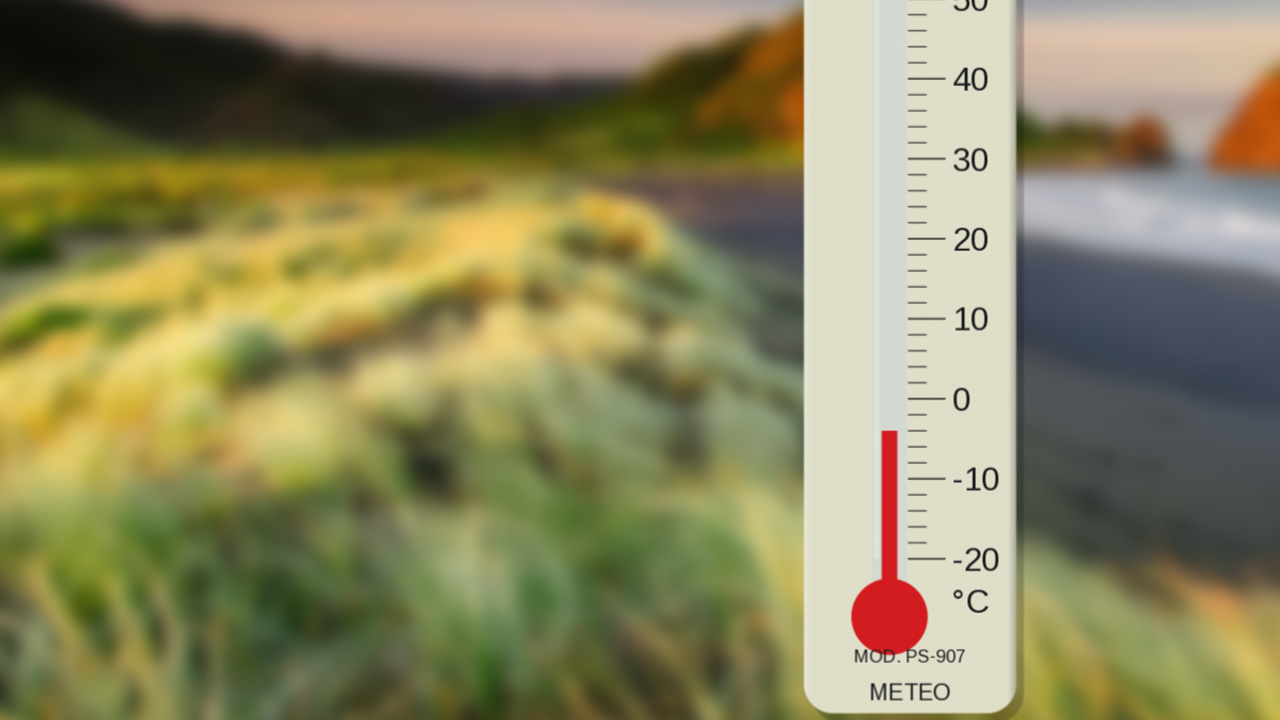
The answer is -4 °C
